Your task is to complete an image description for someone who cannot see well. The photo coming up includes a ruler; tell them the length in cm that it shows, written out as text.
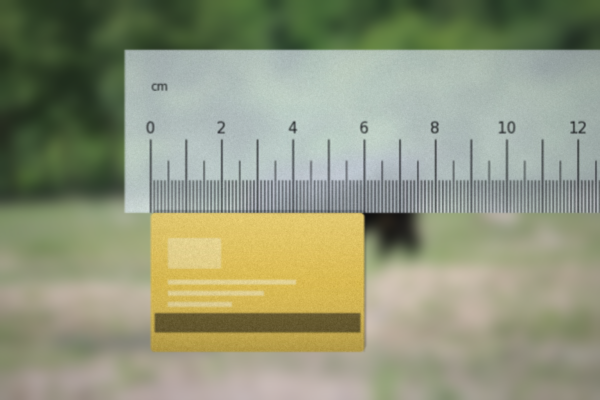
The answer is 6 cm
